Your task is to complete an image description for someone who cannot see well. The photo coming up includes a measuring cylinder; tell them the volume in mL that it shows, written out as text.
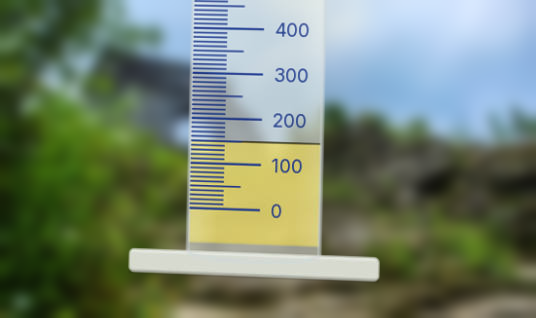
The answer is 150 mL
